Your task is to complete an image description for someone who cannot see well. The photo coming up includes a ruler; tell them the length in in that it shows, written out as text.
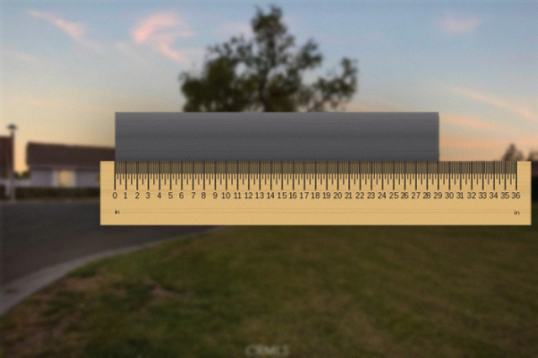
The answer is 29 in
